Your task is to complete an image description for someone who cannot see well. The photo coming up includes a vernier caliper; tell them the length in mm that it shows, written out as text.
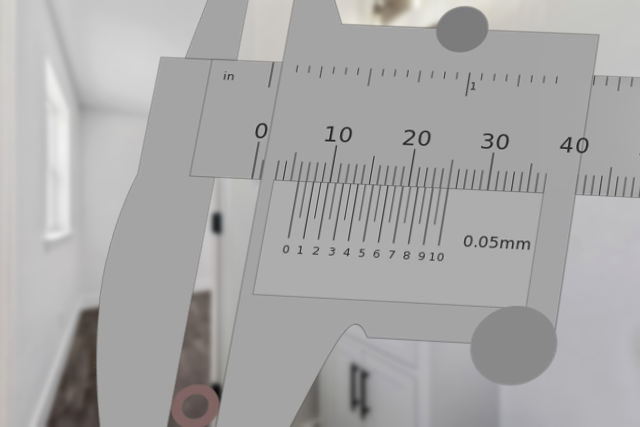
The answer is 6.0 mm
